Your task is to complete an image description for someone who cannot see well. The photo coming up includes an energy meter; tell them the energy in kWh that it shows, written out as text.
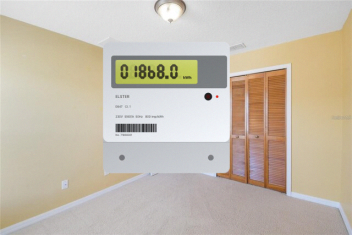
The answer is 1868.0 kWh
